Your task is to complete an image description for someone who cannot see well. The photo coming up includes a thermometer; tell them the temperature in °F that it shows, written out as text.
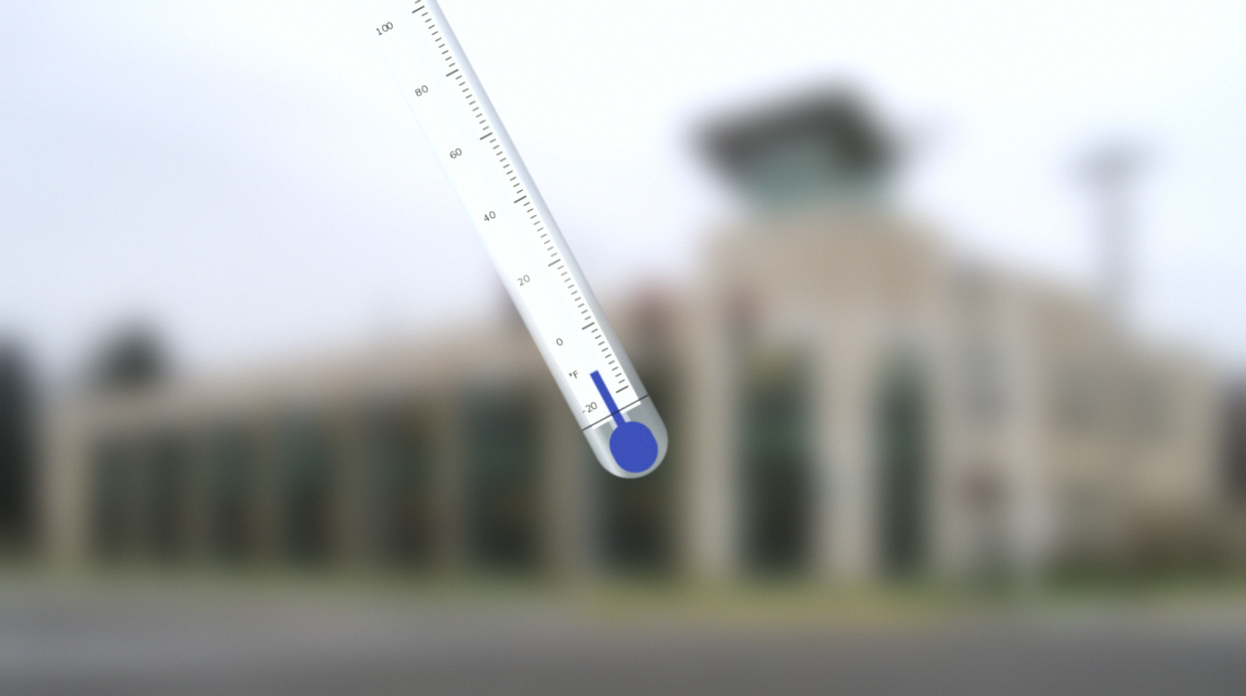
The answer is -12 °F
